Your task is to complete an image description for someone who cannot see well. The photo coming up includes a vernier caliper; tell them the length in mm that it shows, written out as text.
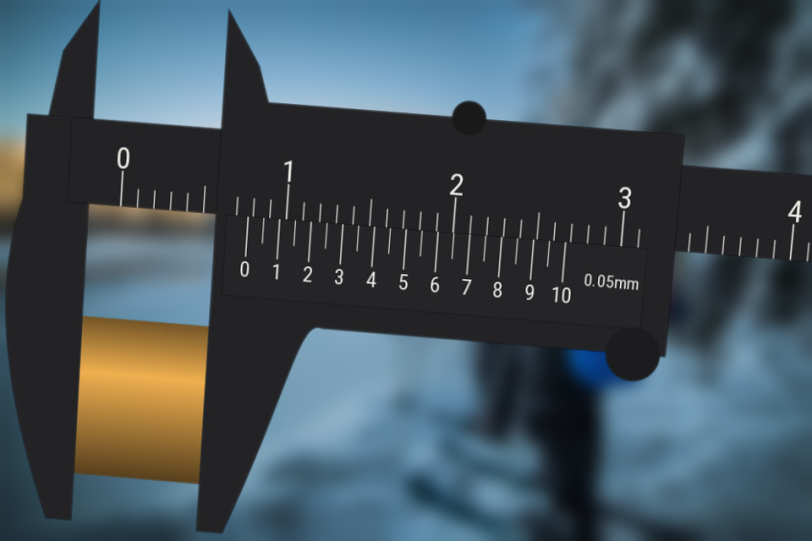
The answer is 7.7 mm
